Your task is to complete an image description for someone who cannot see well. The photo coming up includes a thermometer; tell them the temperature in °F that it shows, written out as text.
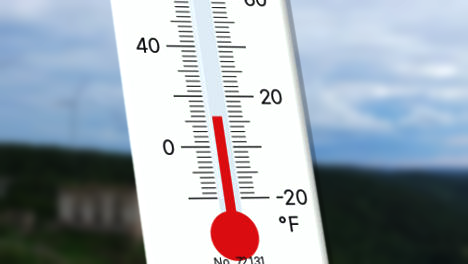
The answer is 12 °F
